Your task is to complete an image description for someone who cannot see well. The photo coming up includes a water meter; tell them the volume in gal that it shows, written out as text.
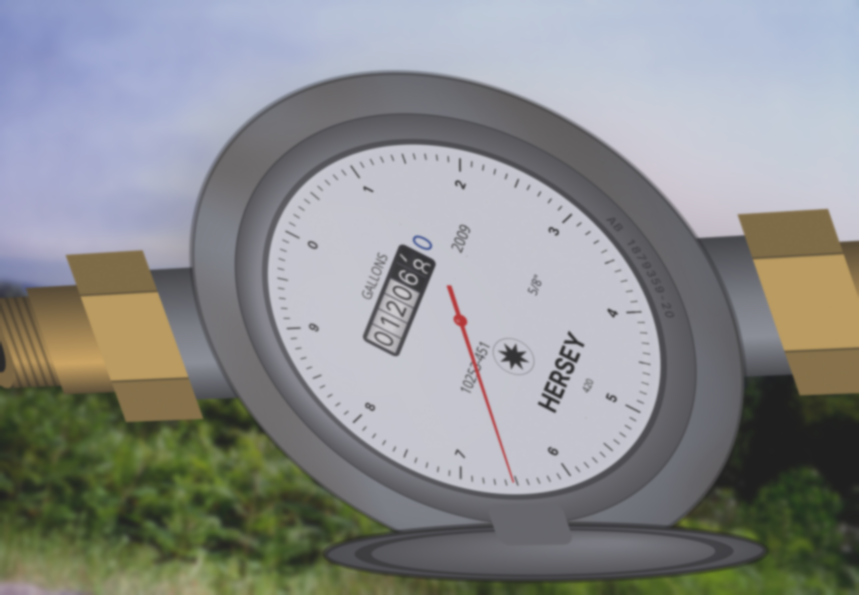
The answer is 120676.5 gal
